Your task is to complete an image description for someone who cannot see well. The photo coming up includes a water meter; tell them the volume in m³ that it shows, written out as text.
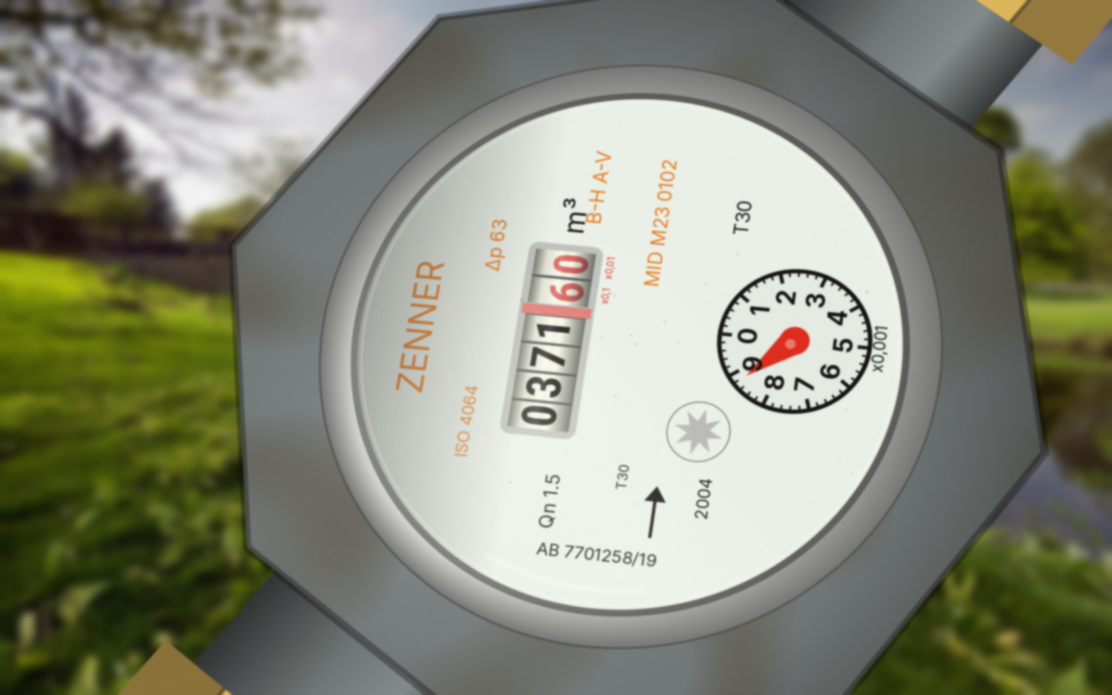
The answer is 371.598 m³
